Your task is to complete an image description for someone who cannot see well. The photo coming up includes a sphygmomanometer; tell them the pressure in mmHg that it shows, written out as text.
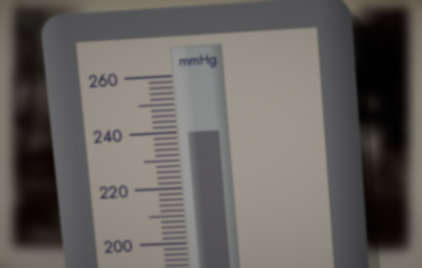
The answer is 240 mmHg
